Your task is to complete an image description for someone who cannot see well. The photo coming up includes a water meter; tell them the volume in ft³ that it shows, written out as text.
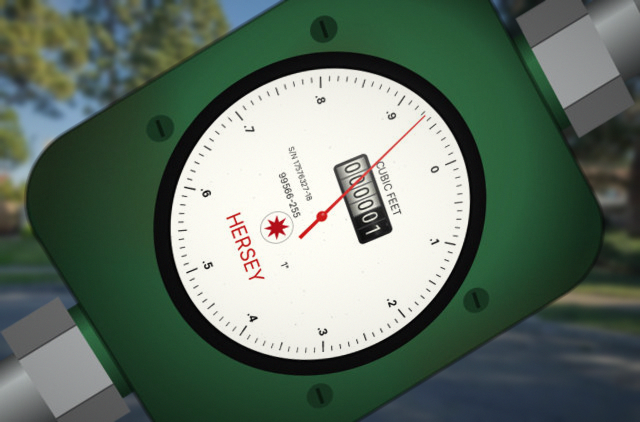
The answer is 0.93 ft³
